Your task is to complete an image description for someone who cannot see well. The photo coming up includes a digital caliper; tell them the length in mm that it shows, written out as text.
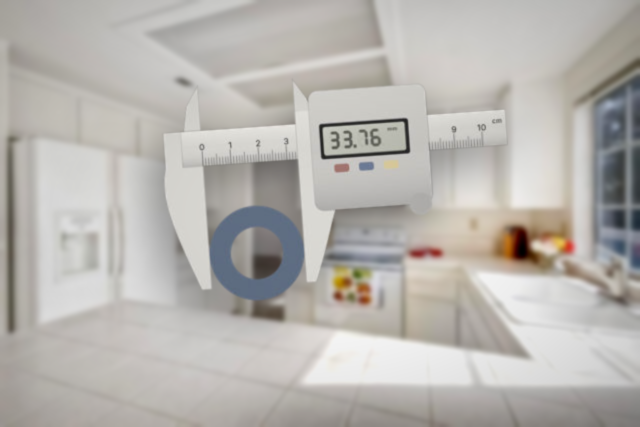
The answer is 33.76 mm
